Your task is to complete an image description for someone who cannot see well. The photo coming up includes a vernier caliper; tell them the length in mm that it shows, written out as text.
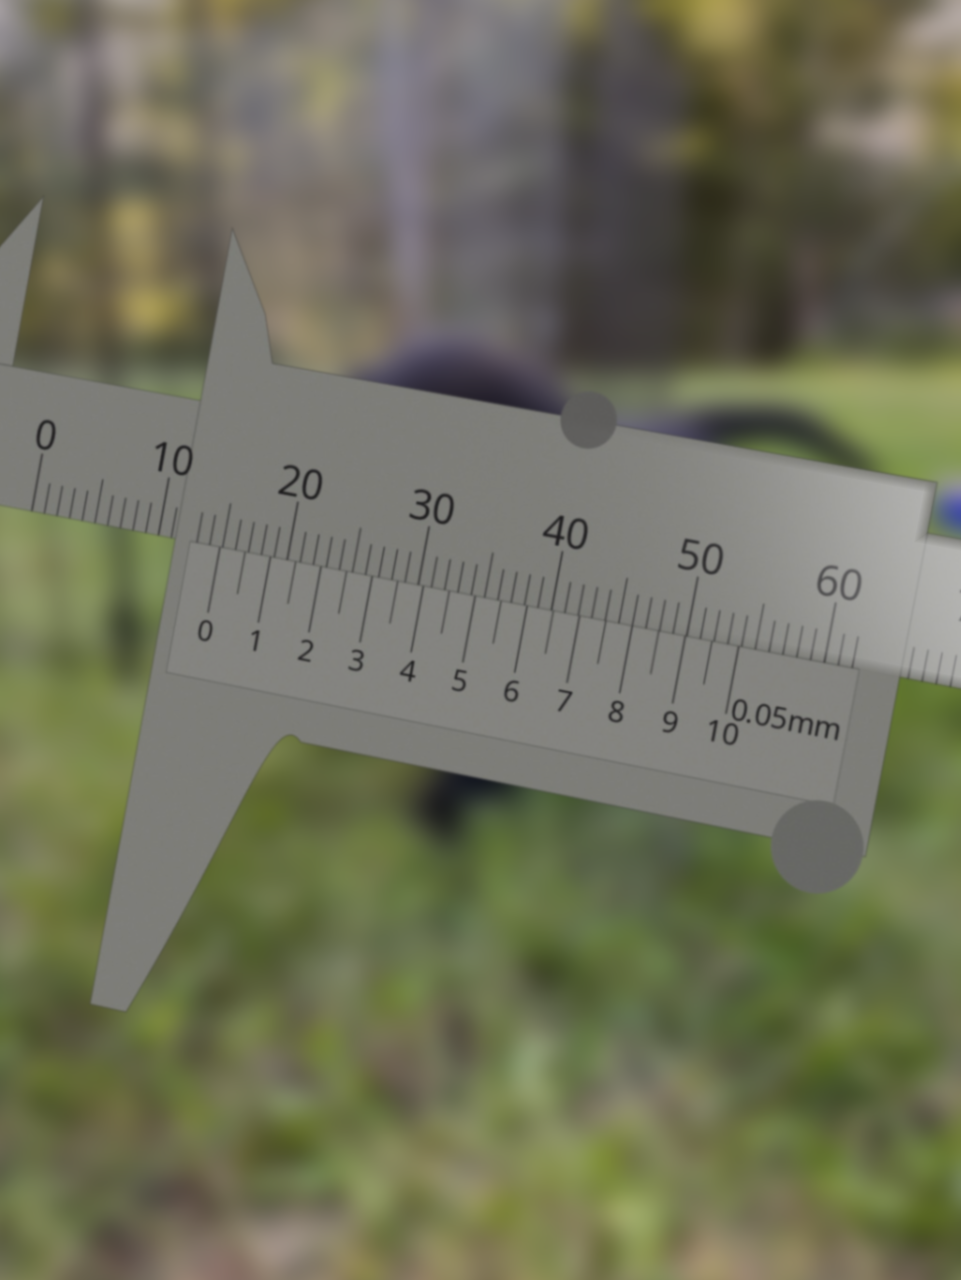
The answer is 14.8 mm
